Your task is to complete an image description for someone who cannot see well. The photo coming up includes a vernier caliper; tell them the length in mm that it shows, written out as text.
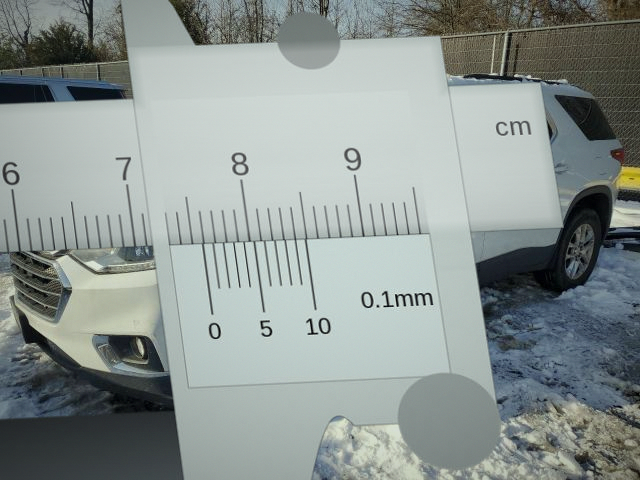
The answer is 75.9 mm
